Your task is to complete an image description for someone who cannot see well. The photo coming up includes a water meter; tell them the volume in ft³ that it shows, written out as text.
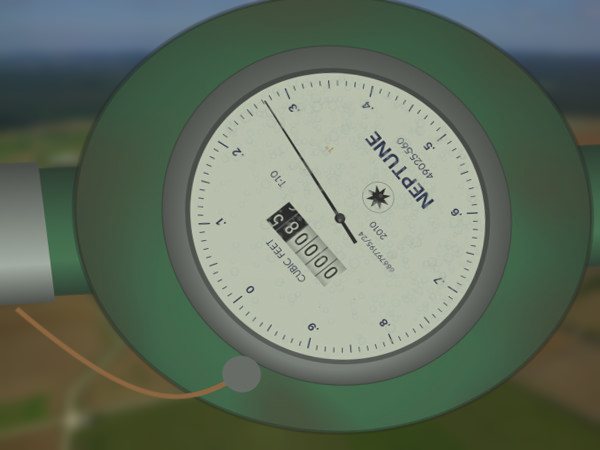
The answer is 85.27 ft³
